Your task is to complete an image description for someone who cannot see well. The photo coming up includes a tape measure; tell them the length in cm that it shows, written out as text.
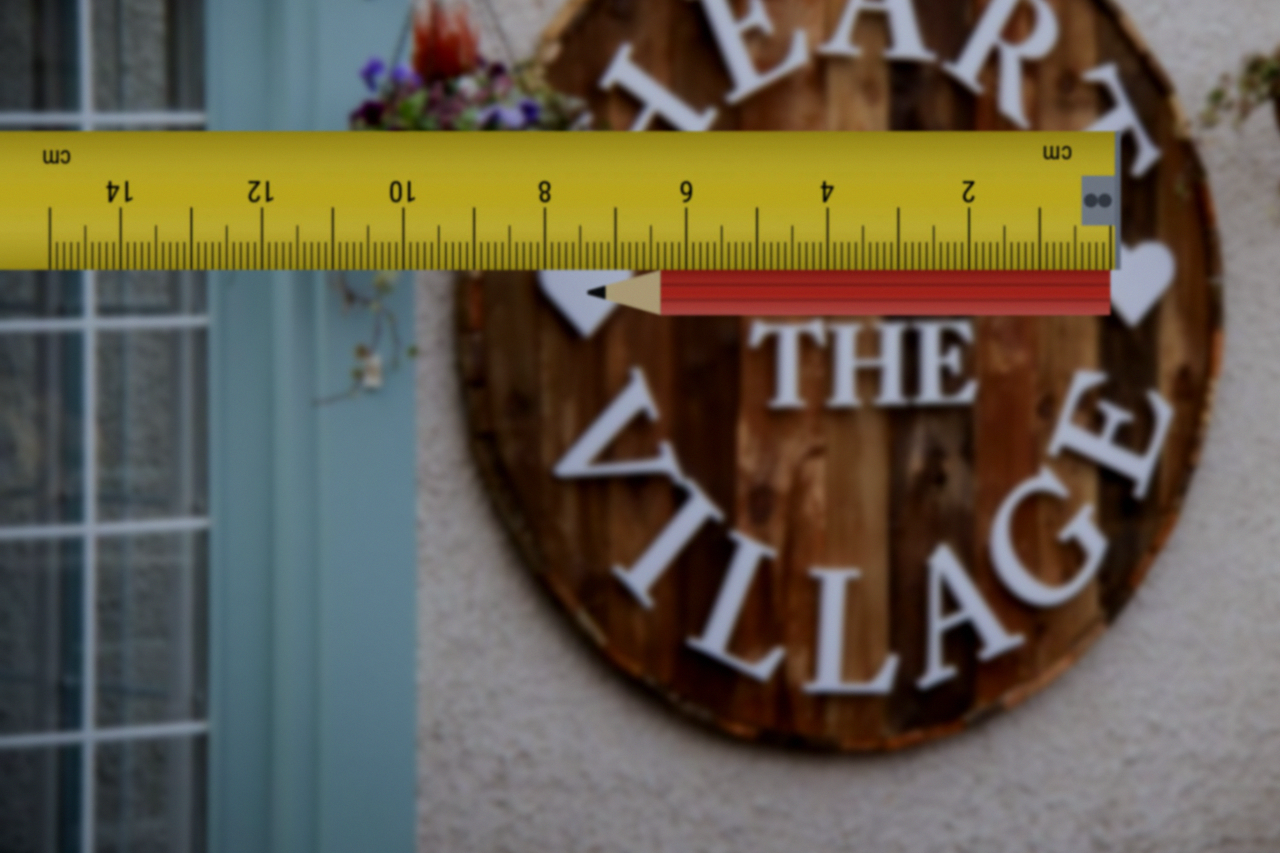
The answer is 7.4 cm
